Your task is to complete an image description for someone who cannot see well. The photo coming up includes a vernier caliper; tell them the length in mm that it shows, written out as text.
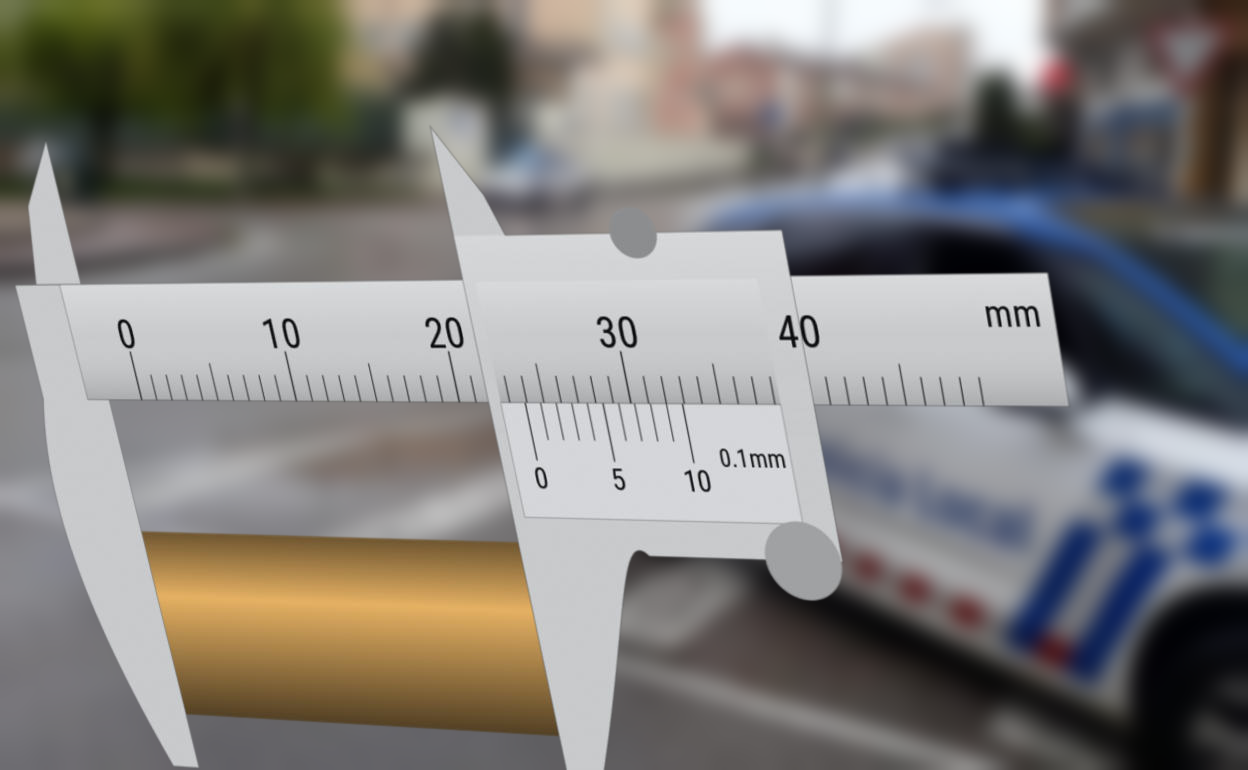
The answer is 23.9 mm
